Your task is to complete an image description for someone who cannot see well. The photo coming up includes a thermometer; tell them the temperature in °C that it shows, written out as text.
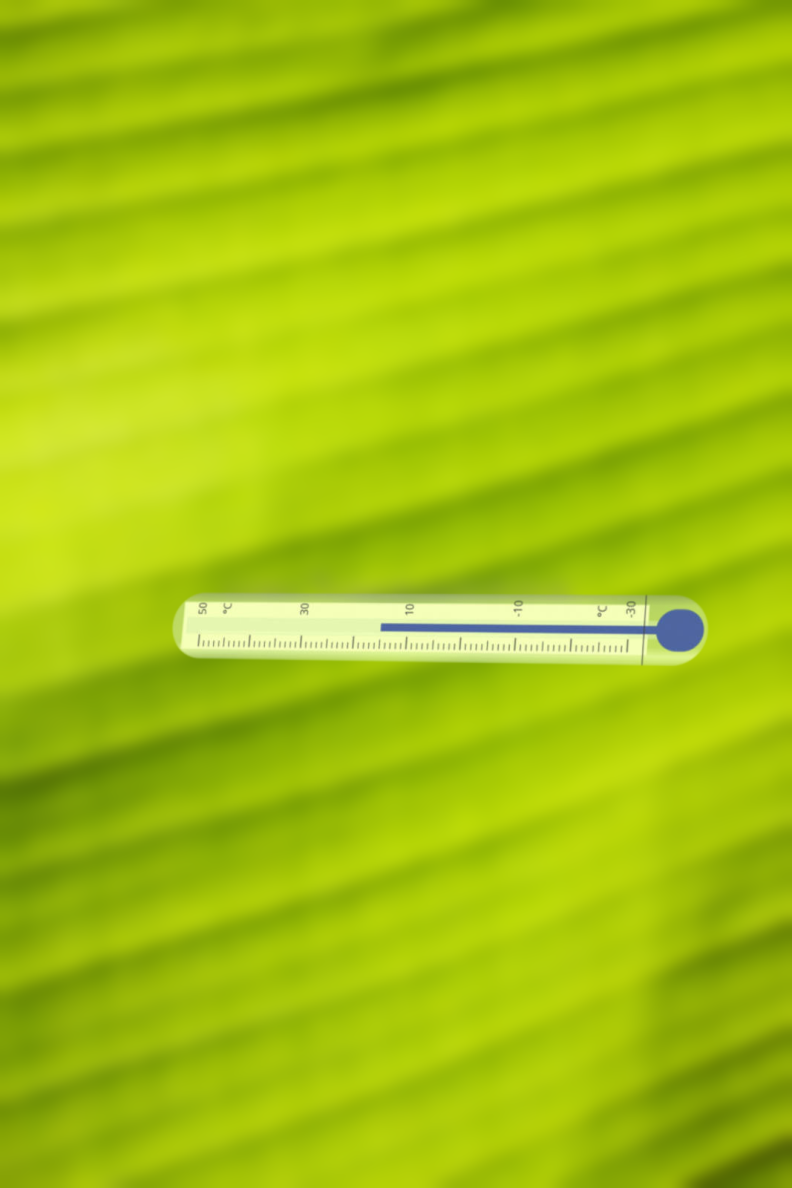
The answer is 15 °C
